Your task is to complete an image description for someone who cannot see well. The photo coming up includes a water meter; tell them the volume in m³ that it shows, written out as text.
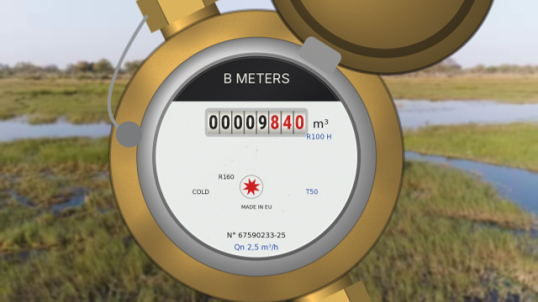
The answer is 9.840 m³
